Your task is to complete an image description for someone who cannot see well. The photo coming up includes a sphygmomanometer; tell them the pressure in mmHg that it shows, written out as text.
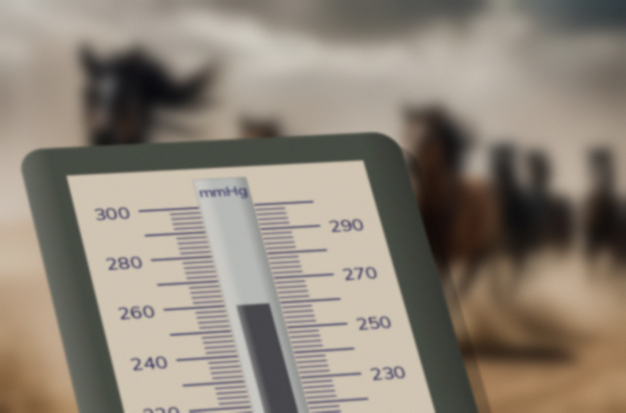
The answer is 260 mmHg
